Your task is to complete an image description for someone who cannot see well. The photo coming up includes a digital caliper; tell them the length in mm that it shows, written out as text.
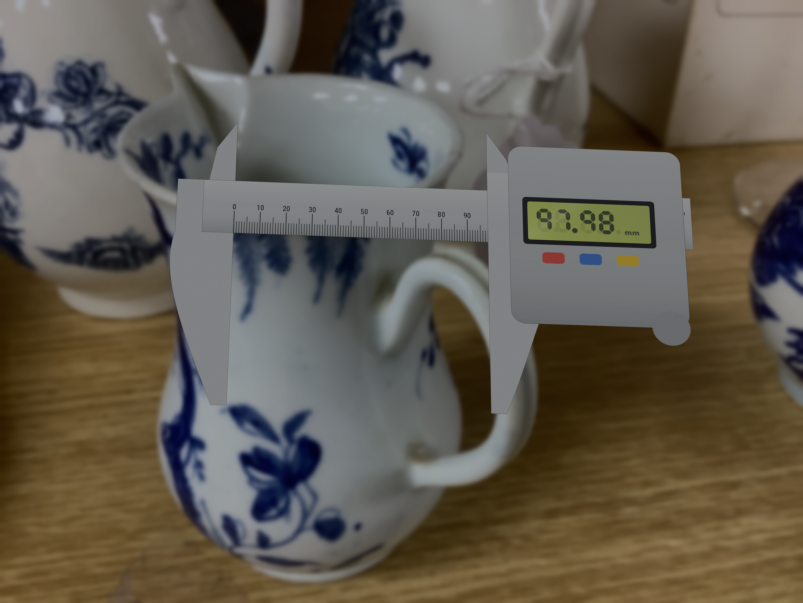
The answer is 97.98 mm
